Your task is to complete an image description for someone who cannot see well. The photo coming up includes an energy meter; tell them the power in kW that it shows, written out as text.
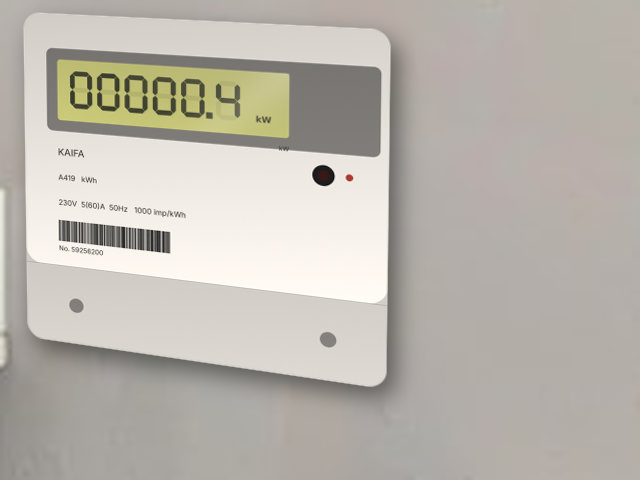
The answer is 0.4 kW
